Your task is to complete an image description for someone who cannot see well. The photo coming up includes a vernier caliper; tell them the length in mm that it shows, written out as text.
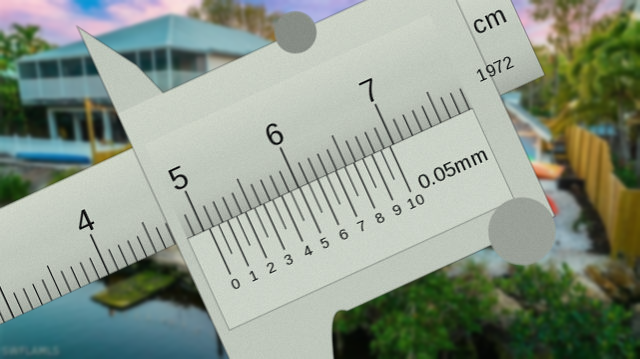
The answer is 50.6 mm
